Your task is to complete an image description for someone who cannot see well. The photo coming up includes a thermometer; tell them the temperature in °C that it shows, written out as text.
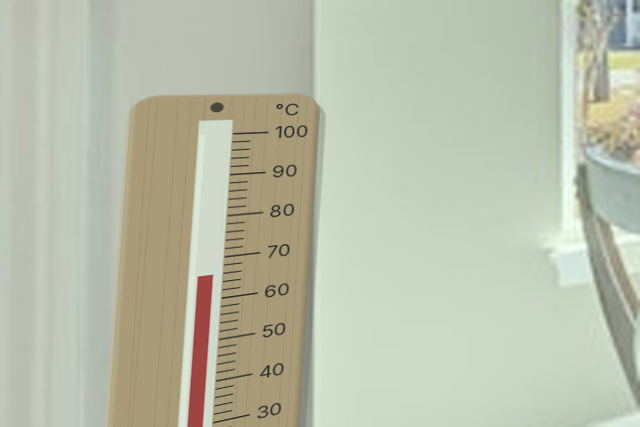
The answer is 66 °C
